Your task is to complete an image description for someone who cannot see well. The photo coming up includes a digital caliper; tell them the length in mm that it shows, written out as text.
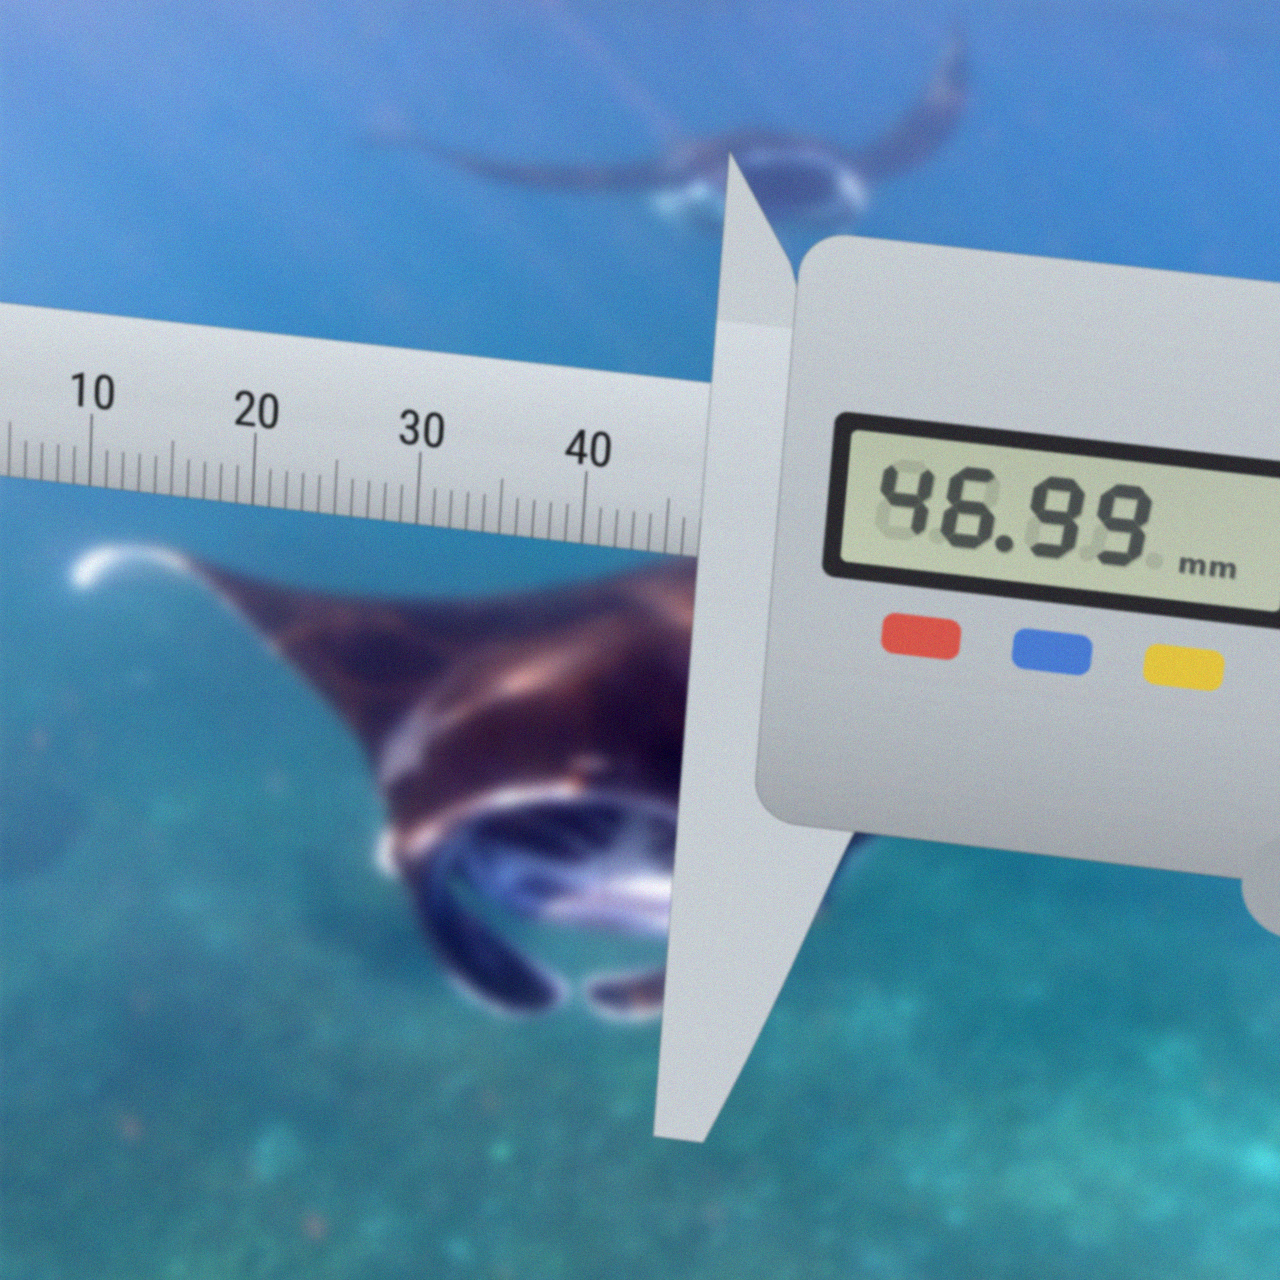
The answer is 46.99 mm
